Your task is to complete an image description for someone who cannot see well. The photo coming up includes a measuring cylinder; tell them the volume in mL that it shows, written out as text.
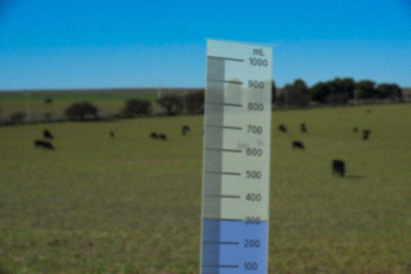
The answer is 300 mL
